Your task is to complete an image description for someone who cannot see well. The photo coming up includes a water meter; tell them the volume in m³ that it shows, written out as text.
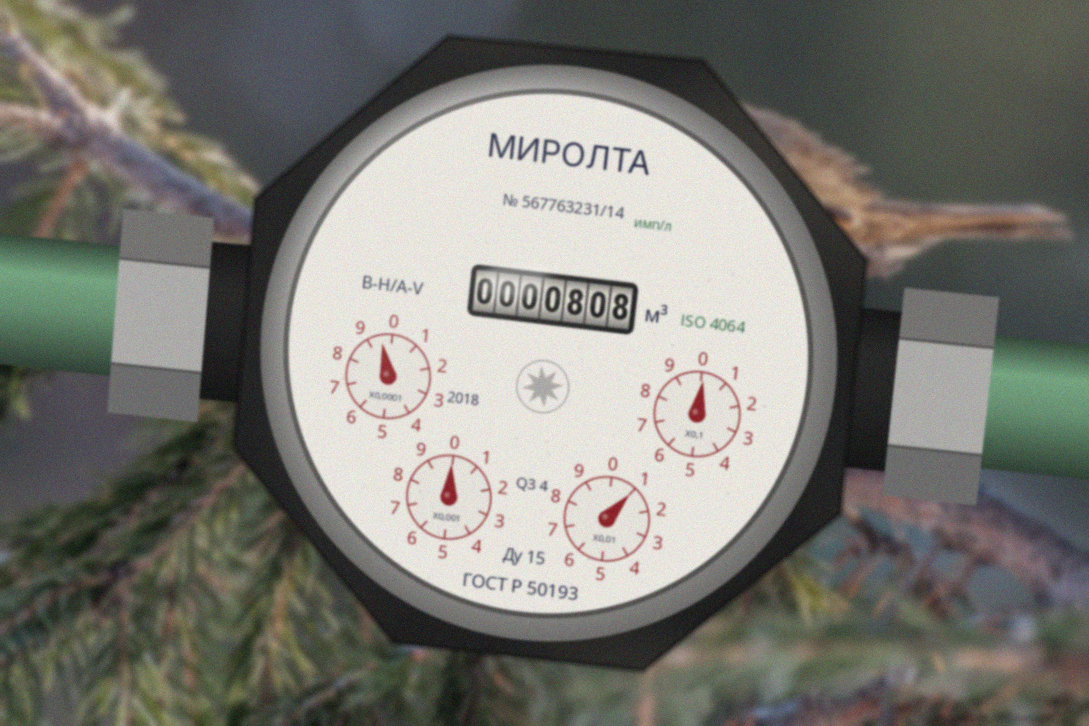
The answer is 808.0099 m³
